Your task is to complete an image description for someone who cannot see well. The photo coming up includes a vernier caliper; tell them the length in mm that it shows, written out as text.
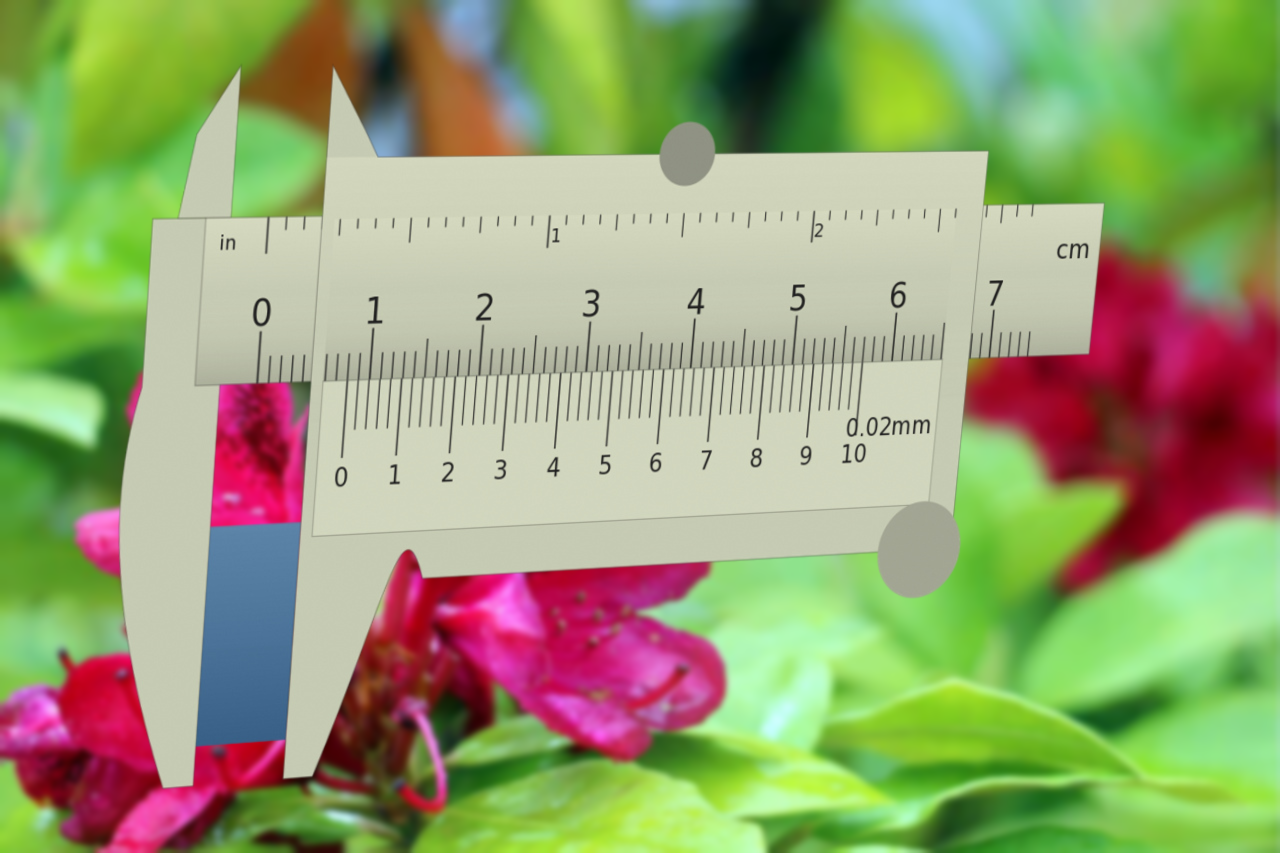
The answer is 8.0 mm
